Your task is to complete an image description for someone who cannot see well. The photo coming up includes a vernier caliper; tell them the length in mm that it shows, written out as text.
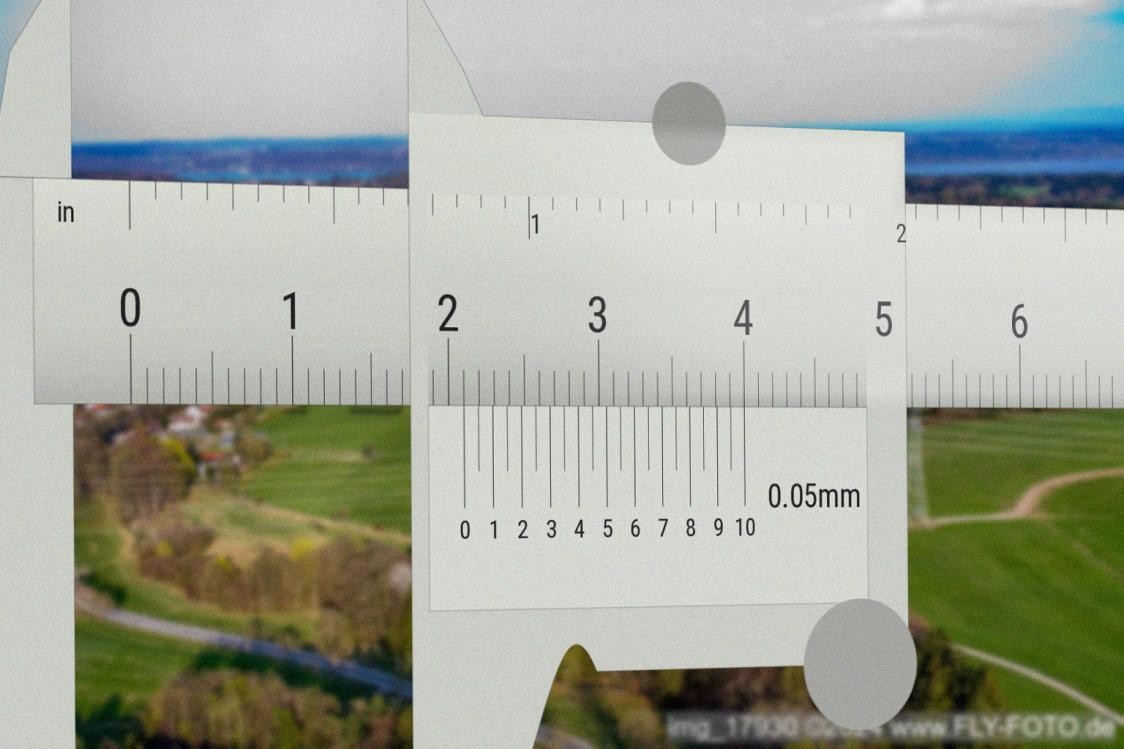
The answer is 21.0 mm
